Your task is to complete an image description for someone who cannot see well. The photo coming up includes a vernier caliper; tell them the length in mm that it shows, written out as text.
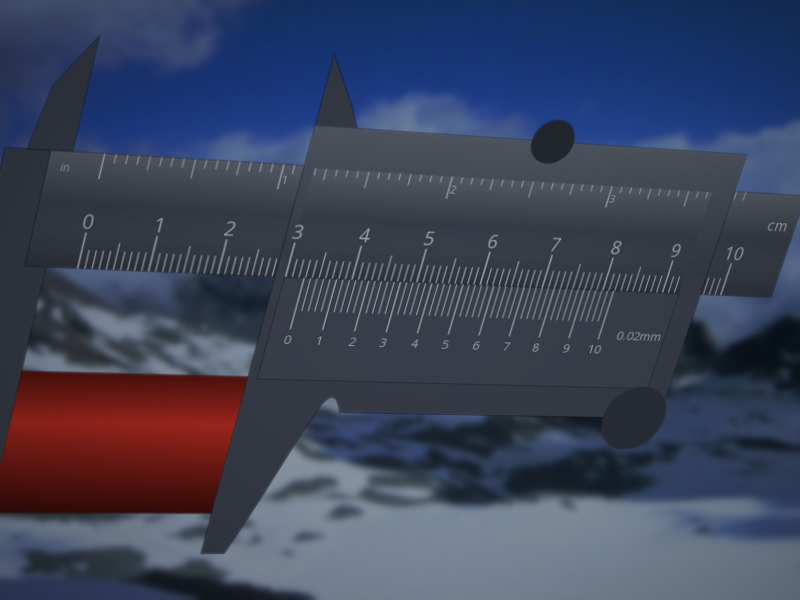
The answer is 32.8 mm
